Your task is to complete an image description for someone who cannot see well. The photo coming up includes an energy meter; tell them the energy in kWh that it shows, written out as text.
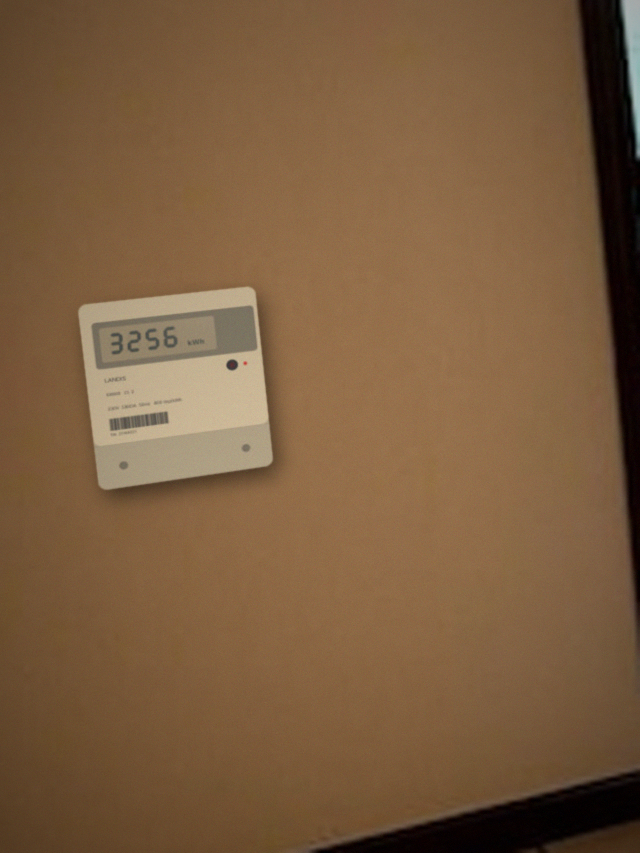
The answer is 3256 kWh
